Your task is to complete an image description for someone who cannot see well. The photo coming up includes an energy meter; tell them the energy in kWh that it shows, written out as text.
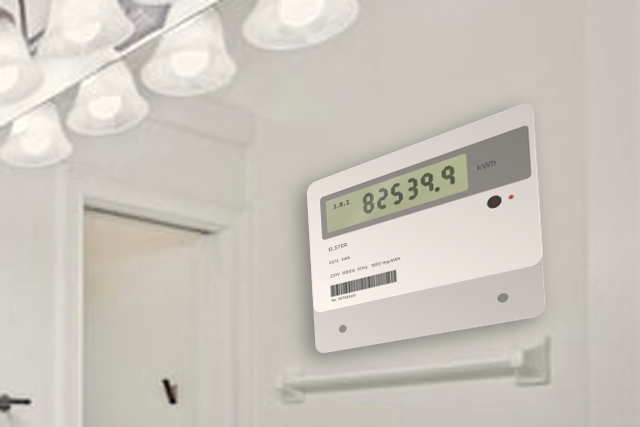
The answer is 82539.9 kWh
